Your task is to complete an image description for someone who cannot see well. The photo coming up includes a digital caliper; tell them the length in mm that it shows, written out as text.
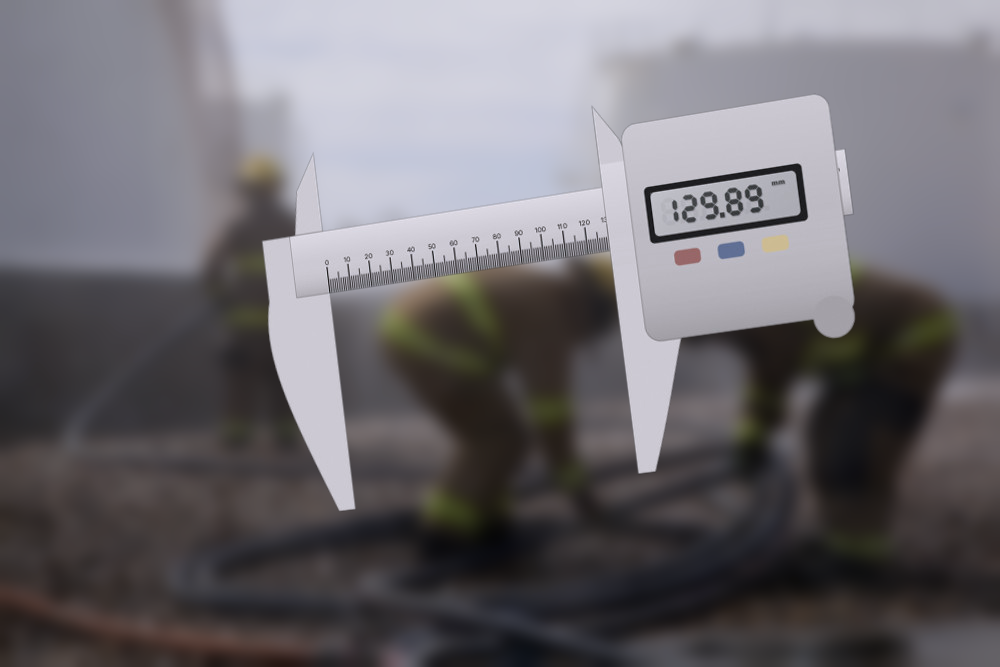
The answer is 129.89 mm
